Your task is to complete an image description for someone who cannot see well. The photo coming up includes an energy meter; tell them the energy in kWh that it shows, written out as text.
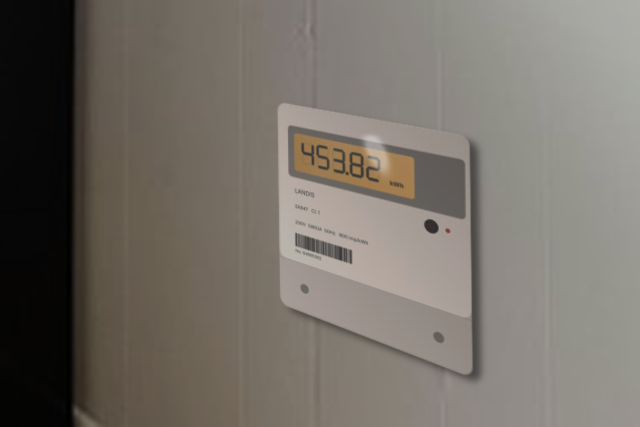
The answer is 453.82 kWh
